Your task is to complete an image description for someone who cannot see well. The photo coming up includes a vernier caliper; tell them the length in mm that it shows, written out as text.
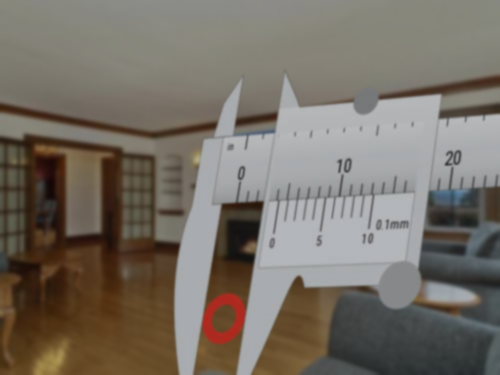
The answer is 4.2 mm
